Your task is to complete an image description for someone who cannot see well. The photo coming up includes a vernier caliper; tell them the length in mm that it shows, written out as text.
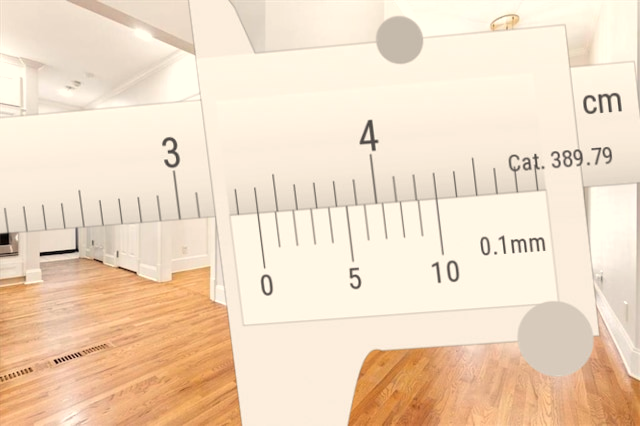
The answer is 34.0 mm
